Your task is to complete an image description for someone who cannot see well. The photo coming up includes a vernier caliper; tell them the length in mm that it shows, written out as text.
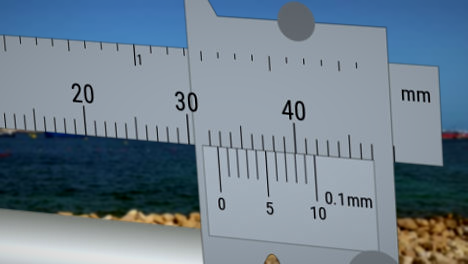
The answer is 32.7 mm
